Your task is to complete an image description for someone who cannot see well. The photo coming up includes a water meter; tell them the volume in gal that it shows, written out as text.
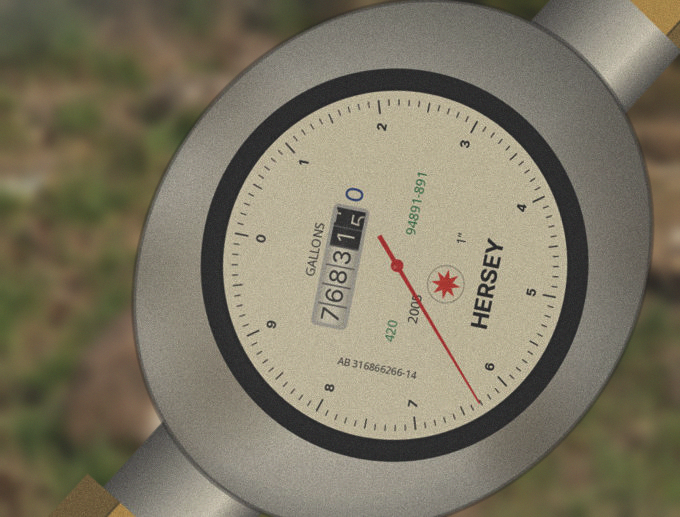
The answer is 7683146.3 gal
